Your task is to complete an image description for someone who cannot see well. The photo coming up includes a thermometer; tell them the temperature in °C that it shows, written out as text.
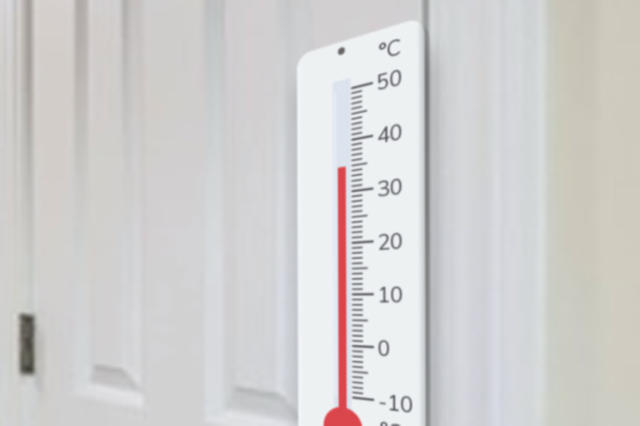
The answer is 35 °C
